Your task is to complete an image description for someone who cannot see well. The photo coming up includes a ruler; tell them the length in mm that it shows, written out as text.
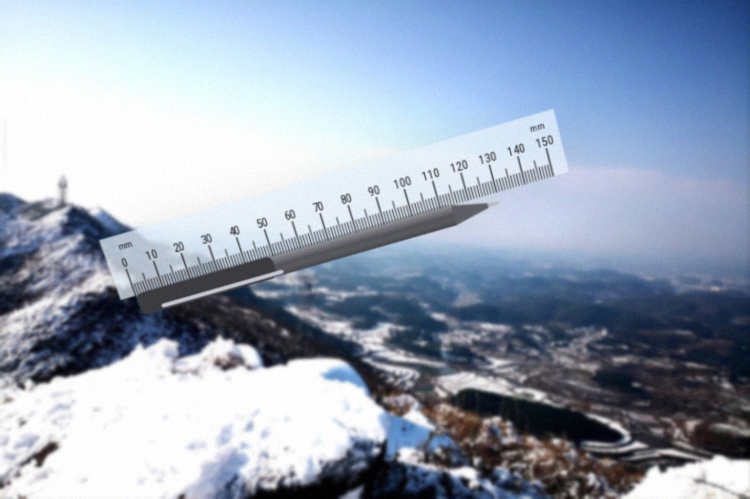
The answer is 130 mm
